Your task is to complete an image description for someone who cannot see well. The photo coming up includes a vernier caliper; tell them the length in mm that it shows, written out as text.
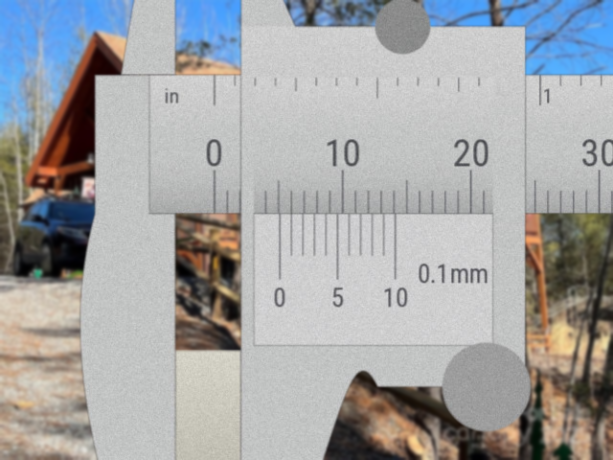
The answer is 5.1 mm
